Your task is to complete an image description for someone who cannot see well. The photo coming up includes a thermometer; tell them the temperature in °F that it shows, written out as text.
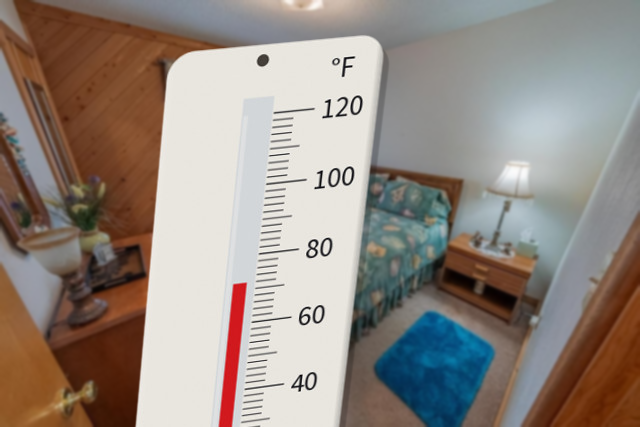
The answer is 72 °F
